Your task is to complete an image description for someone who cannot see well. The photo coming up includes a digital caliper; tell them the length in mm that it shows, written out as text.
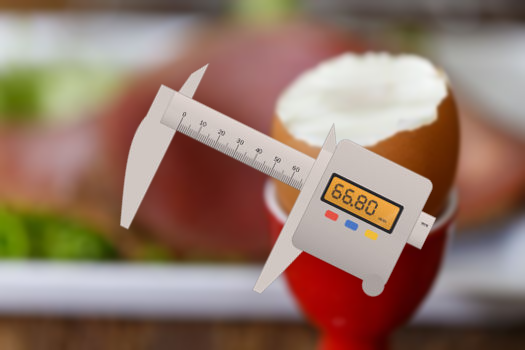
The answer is 66.80 mm
